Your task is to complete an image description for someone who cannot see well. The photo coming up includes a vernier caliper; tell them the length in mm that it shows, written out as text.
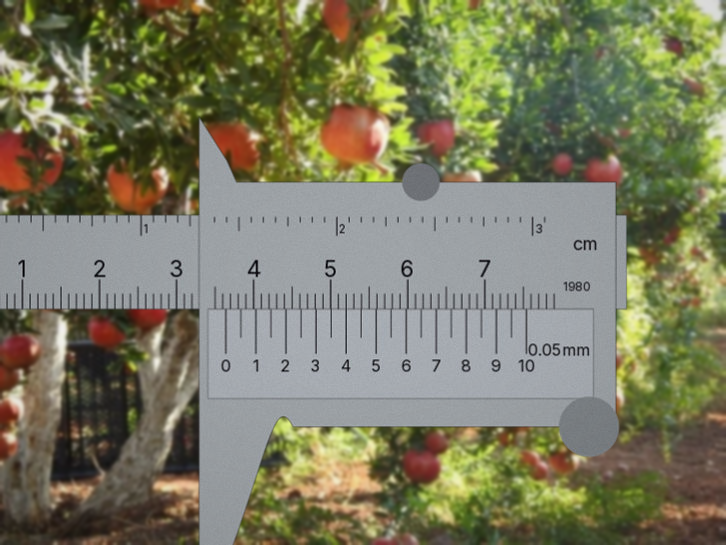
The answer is 36.4 mm
